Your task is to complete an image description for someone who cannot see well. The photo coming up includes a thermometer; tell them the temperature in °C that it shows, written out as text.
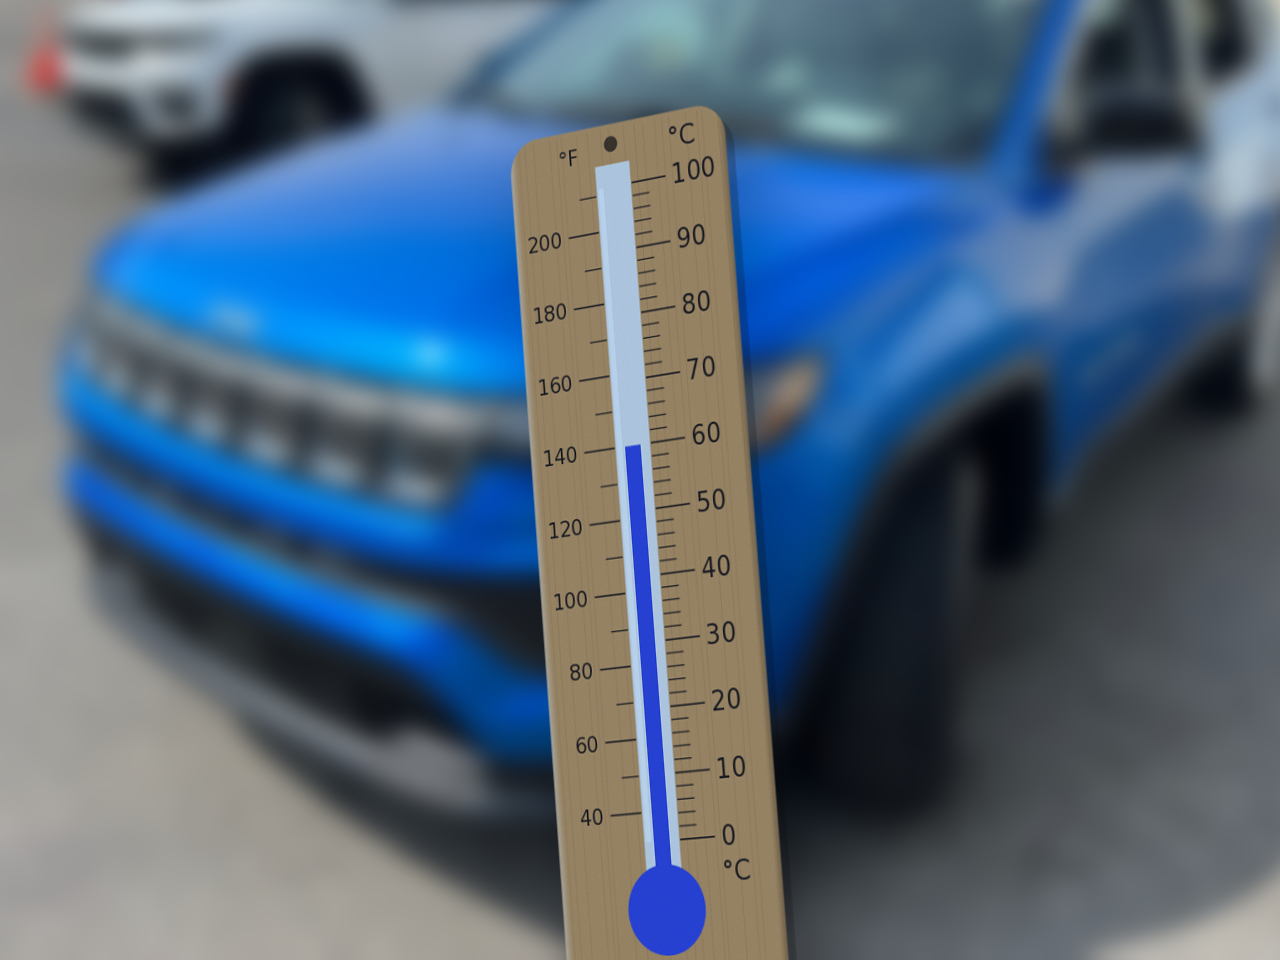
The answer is 60 °C
